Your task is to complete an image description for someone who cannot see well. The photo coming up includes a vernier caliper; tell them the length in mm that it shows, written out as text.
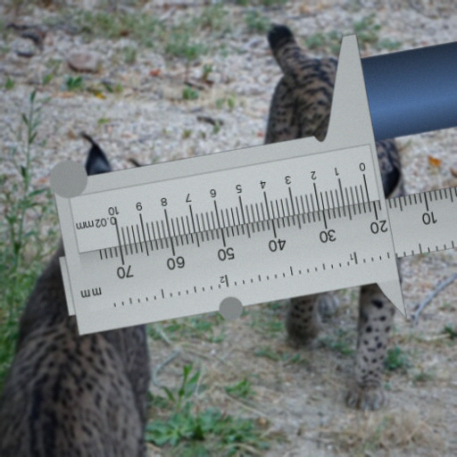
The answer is 21.0 mm
